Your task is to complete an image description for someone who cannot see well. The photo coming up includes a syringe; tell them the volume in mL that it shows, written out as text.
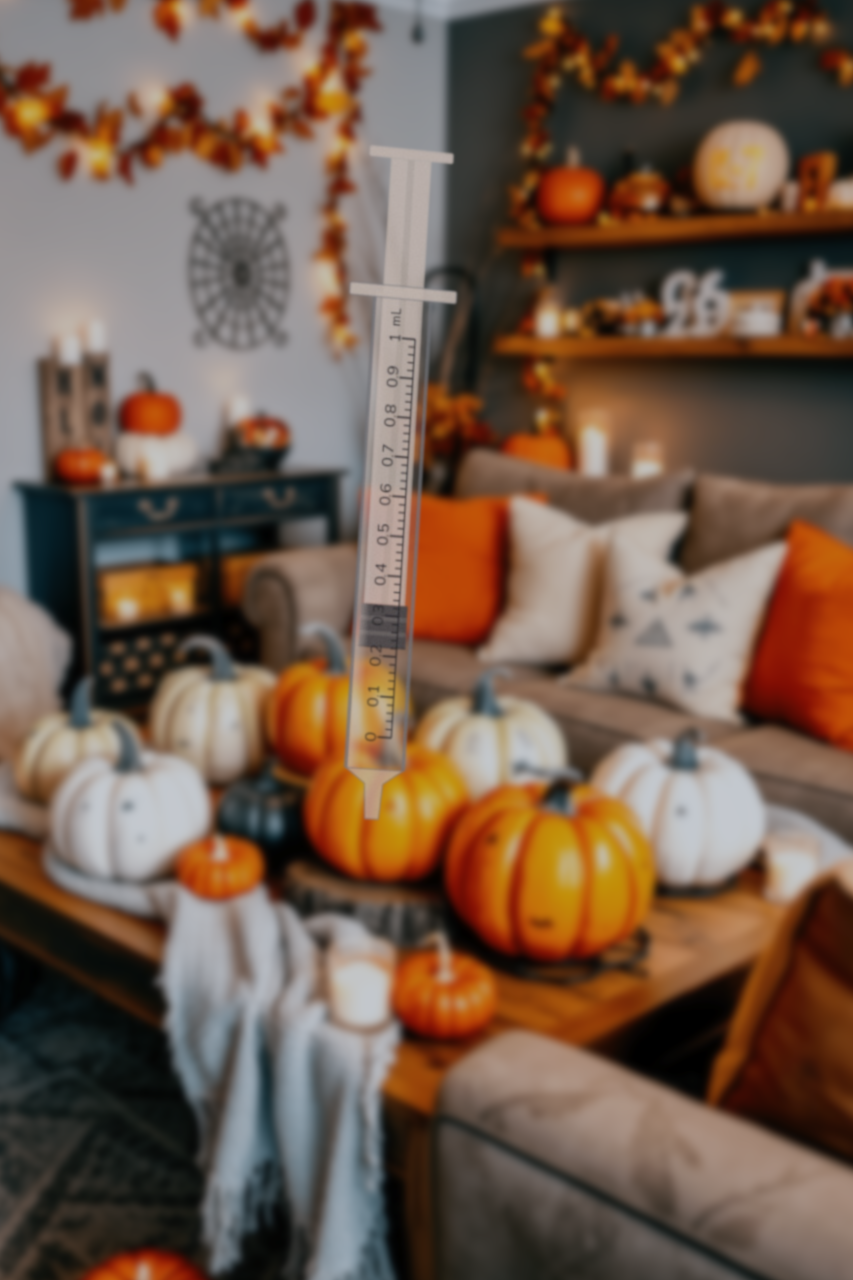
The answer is 0.22 mL
